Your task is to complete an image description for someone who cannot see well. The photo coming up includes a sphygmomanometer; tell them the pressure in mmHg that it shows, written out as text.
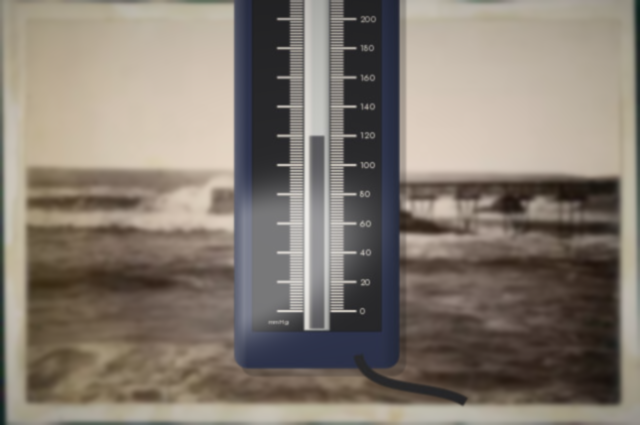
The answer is 120 mmHg
